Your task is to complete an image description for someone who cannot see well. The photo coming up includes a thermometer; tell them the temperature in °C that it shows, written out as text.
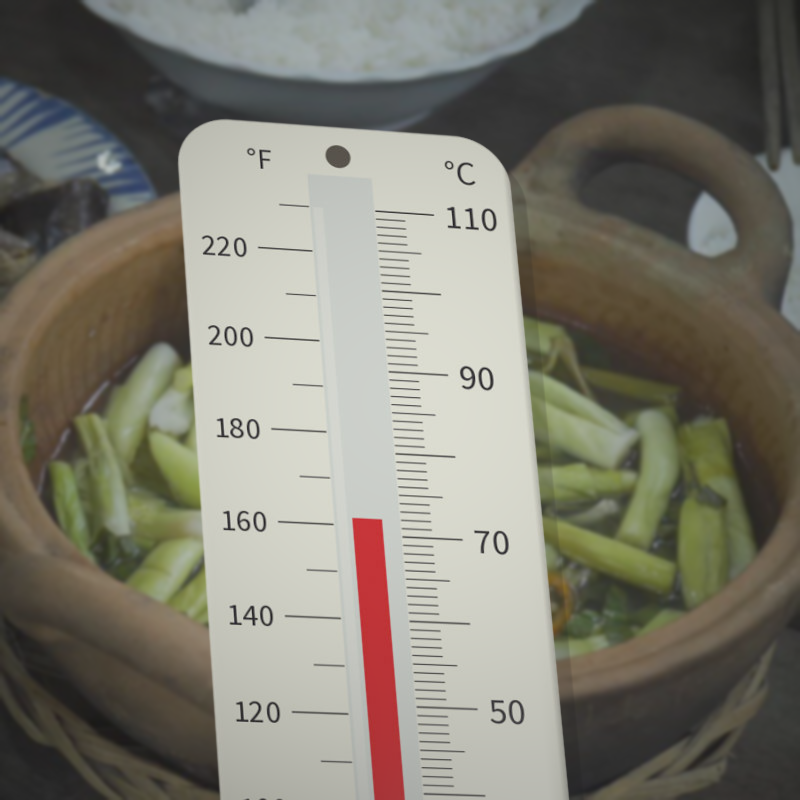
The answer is 72 °C
